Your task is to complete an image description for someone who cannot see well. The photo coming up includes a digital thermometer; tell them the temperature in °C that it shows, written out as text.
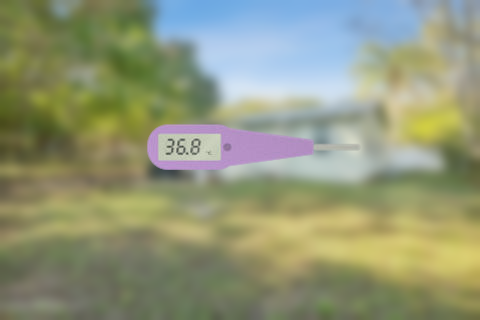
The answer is 36.8 °C
